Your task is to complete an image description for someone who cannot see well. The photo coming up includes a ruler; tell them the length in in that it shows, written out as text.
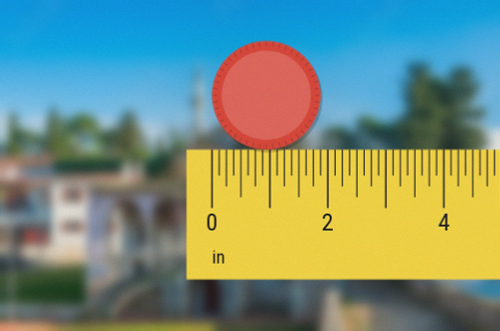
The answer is 1.875 in
